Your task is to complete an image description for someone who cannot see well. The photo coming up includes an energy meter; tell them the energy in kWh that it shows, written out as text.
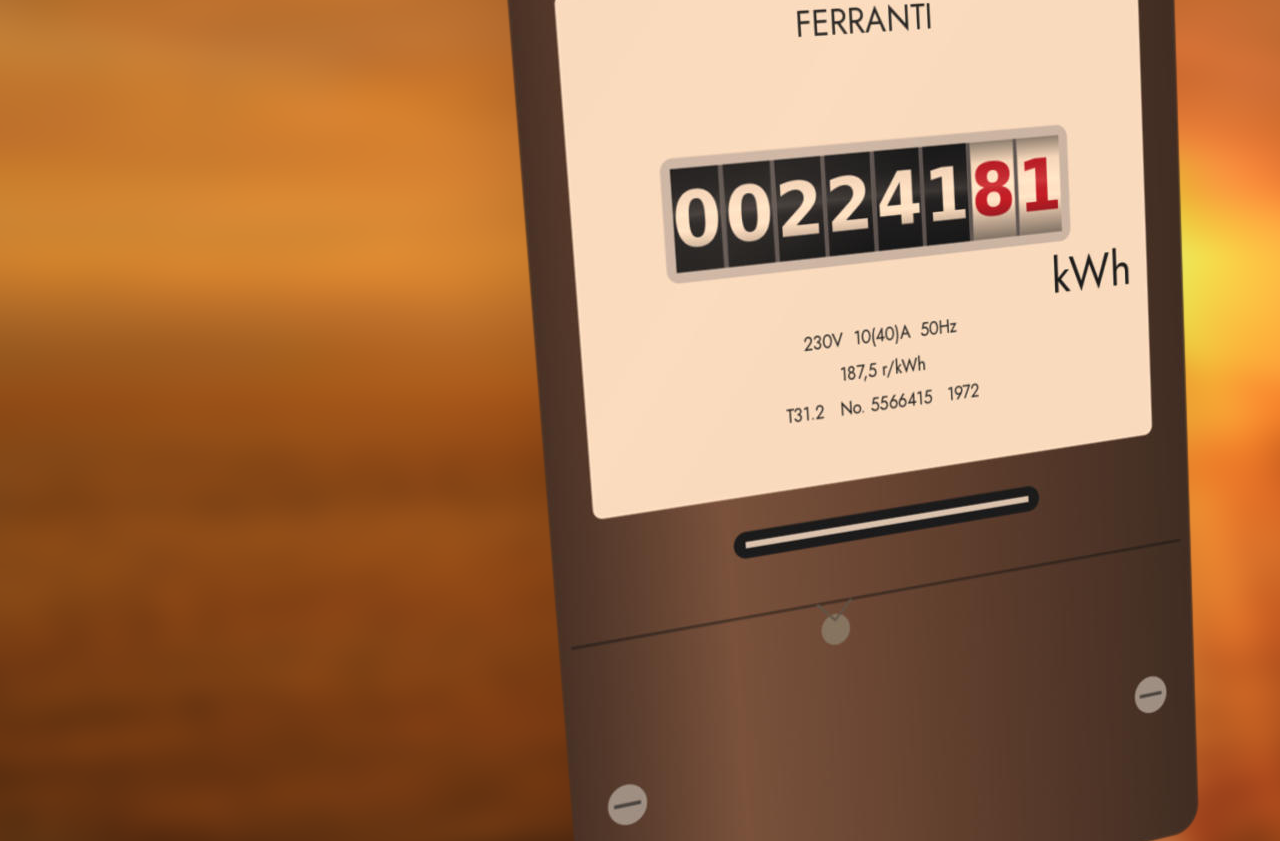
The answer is 2241.81 kWh
